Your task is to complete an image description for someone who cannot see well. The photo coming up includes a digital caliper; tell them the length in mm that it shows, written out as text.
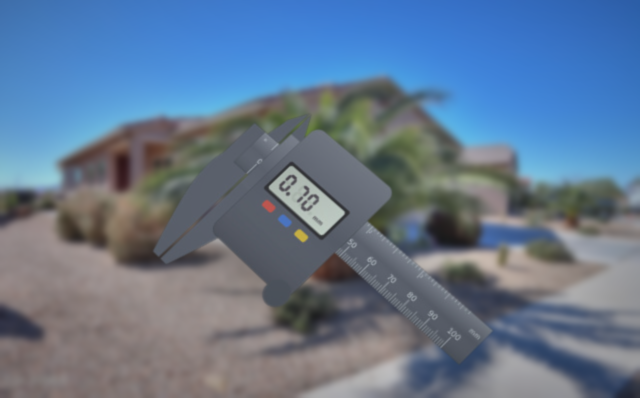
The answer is 0.70 mm
